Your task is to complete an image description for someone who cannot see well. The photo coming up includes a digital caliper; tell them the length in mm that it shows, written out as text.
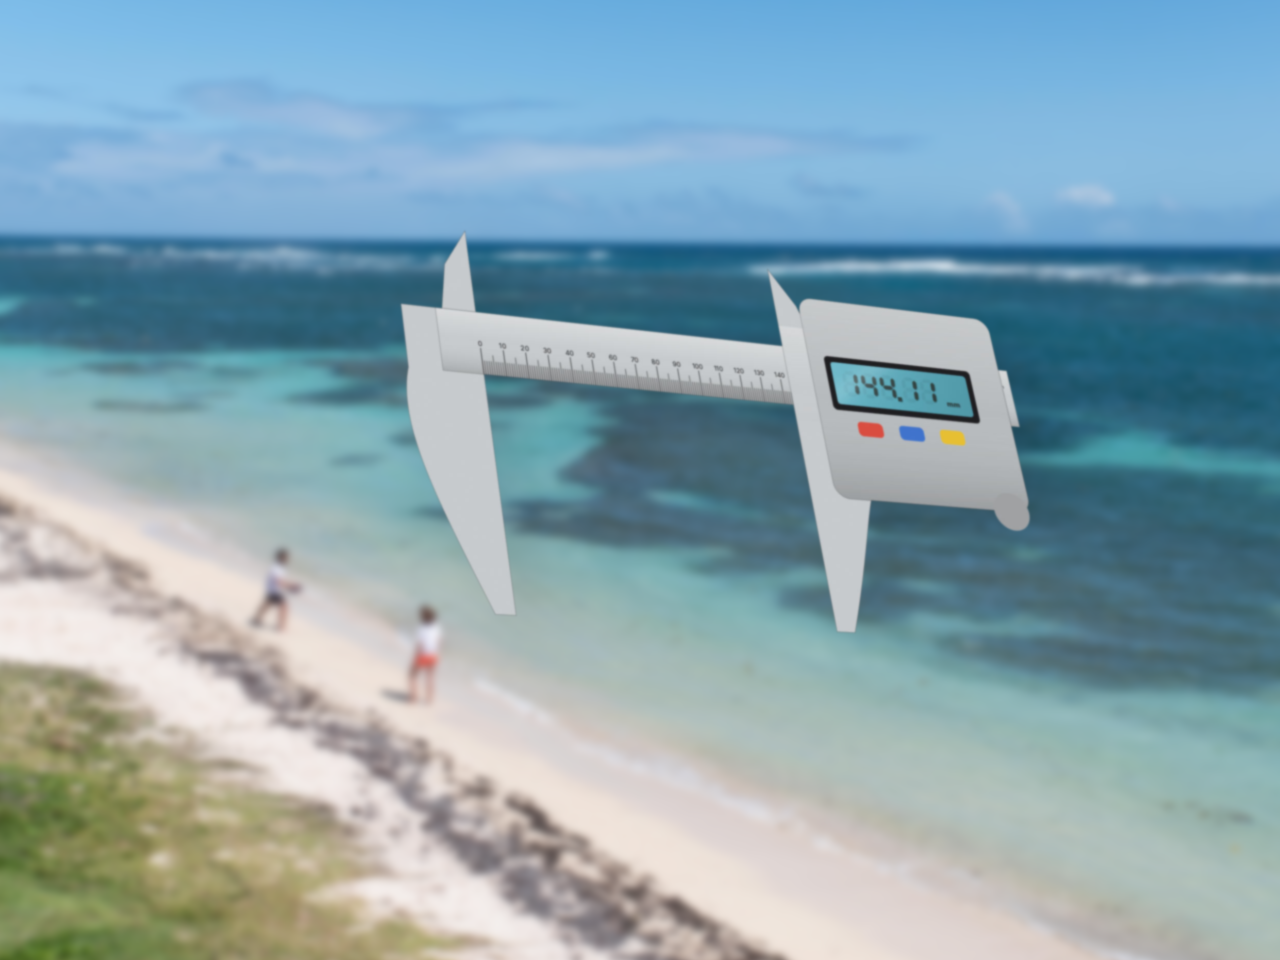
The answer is 144.11 mm
